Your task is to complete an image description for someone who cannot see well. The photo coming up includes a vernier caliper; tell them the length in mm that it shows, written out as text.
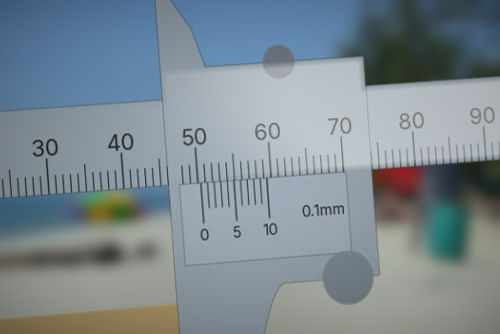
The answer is 50.4 mm
